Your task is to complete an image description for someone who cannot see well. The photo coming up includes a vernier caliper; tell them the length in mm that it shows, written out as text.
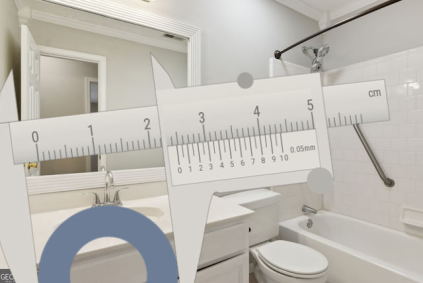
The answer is 24.8 mm
